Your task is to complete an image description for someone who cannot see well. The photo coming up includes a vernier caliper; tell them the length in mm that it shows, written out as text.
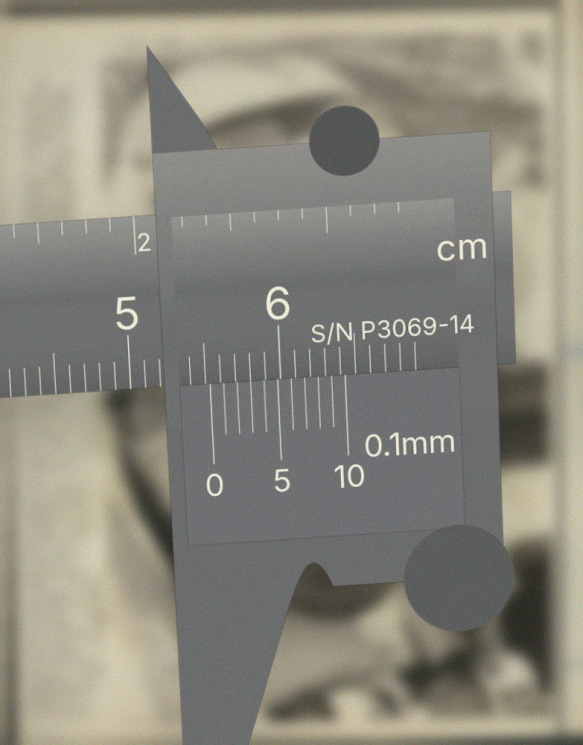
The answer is 55.3 mm
